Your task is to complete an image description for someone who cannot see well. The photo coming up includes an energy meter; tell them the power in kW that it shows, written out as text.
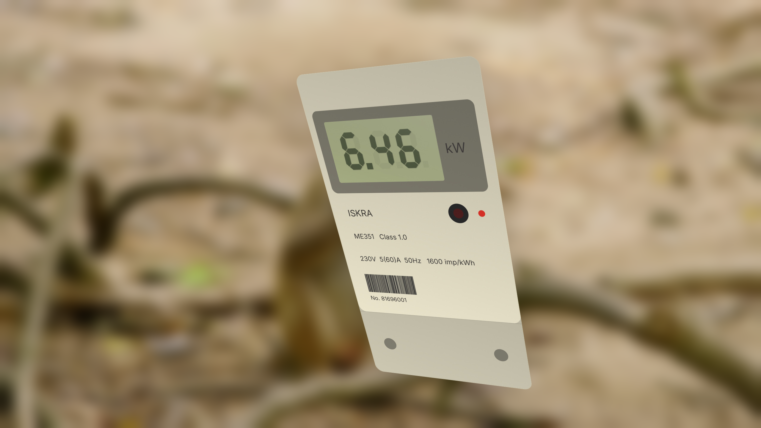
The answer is 6.46 kW
